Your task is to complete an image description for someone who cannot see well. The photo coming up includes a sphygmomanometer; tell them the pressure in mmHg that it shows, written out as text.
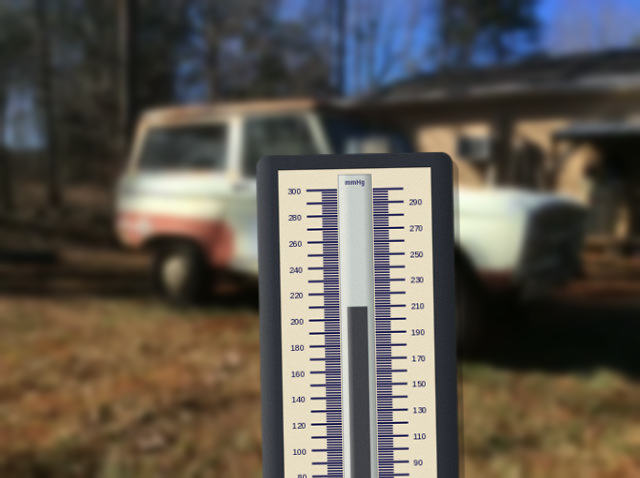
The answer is 210 mmHg
